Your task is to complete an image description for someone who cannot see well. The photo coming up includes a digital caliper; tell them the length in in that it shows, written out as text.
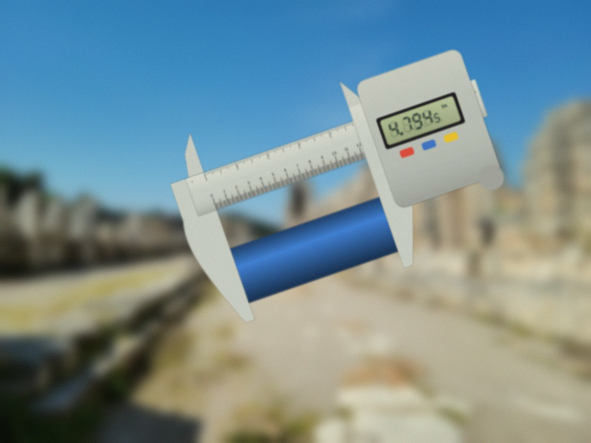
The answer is 4.7945 in
